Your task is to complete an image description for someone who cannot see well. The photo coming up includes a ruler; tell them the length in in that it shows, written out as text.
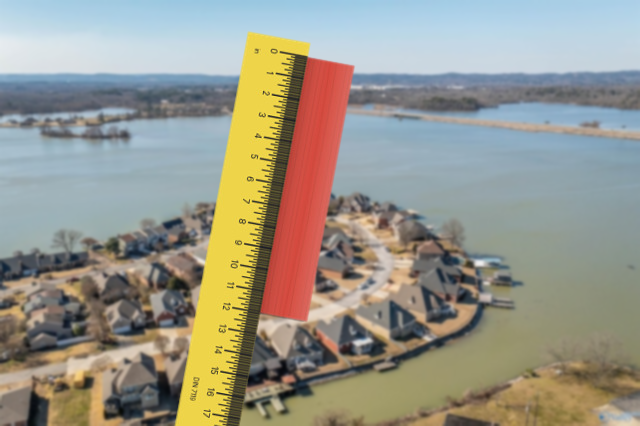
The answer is 12 in
